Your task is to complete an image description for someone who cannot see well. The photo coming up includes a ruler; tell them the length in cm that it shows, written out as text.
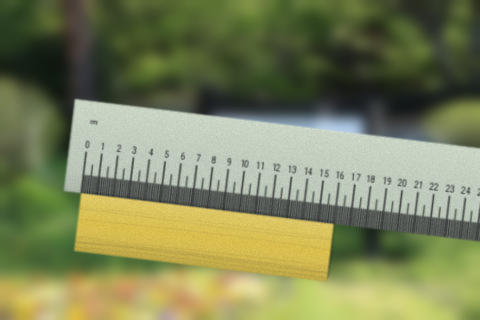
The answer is 16 cm
